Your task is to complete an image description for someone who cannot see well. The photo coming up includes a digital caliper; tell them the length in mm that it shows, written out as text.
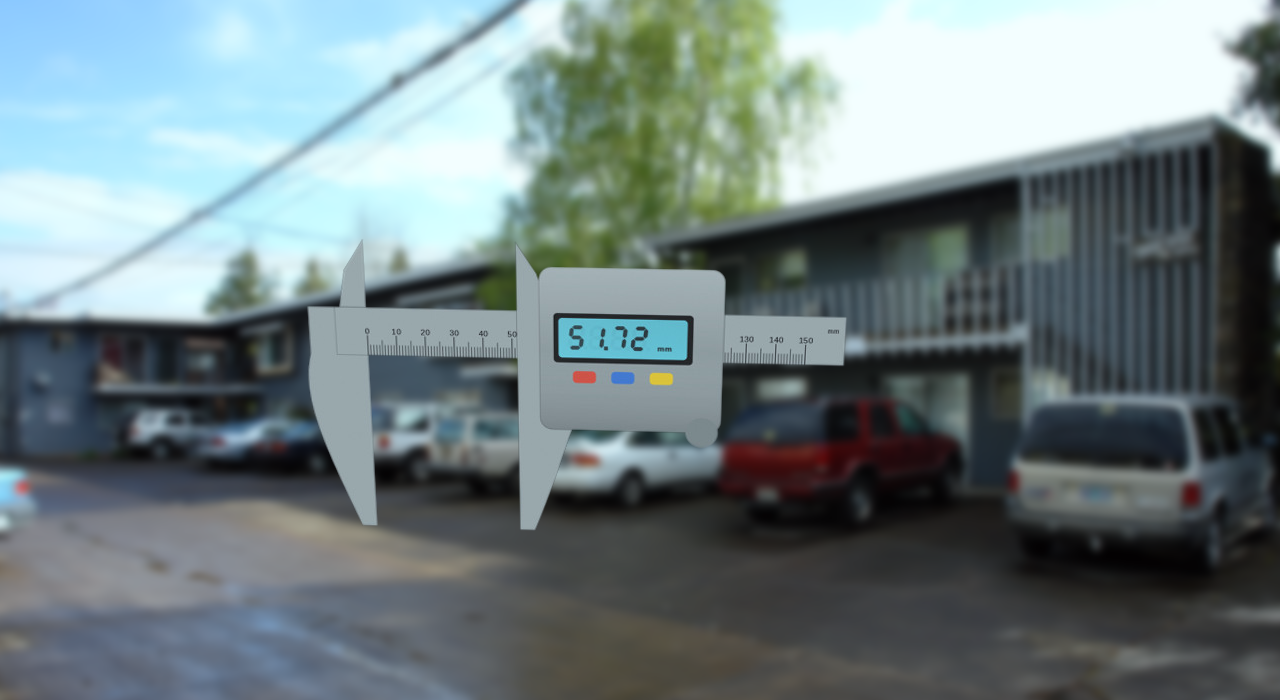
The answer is 51.72 mm
